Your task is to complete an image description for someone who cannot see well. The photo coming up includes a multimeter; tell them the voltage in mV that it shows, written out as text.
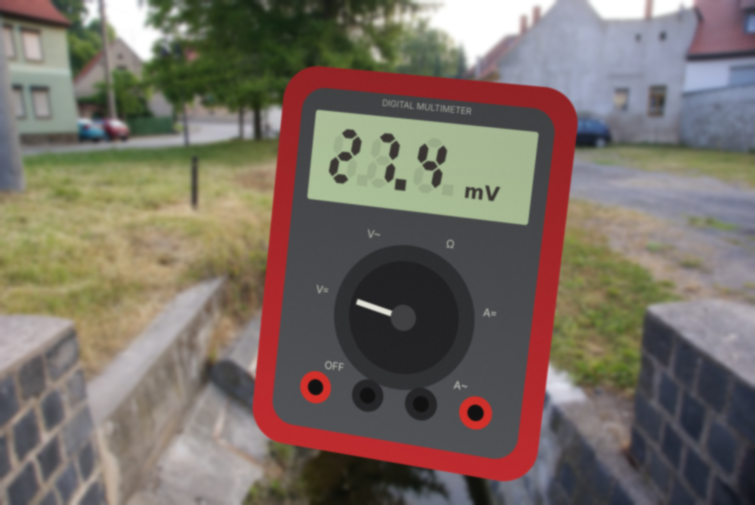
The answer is 27.4 mV
